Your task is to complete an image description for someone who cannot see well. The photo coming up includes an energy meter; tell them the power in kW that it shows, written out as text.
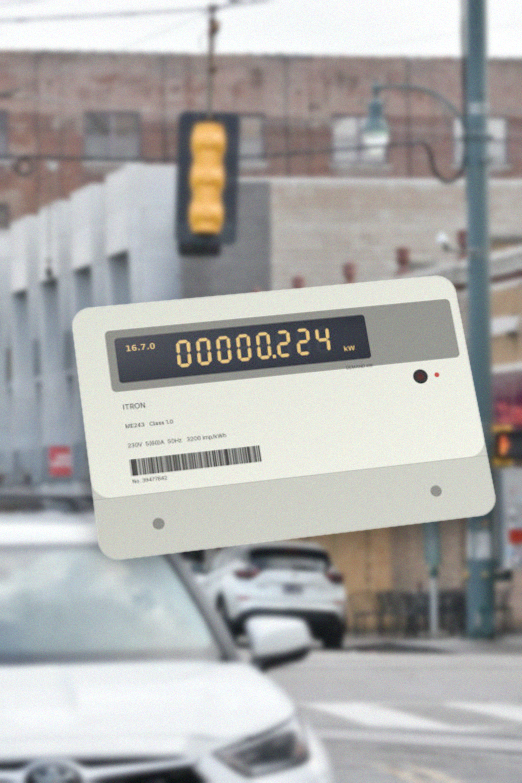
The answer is 0.224 kW
